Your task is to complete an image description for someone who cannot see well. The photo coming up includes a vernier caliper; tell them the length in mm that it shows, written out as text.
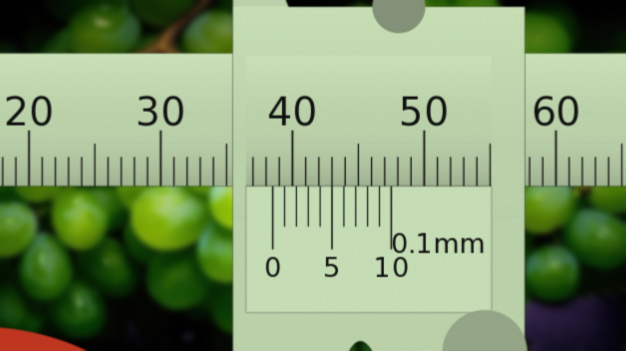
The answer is 38.5 mm
